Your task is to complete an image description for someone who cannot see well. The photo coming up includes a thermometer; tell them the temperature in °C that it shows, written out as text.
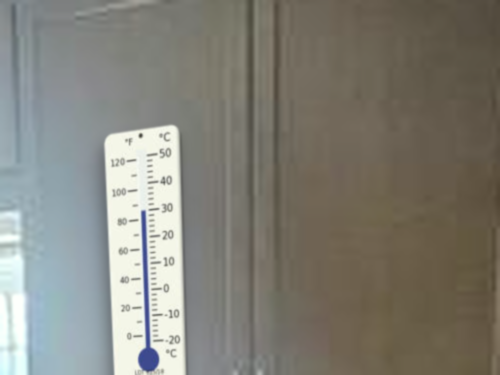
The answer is 30 °C
